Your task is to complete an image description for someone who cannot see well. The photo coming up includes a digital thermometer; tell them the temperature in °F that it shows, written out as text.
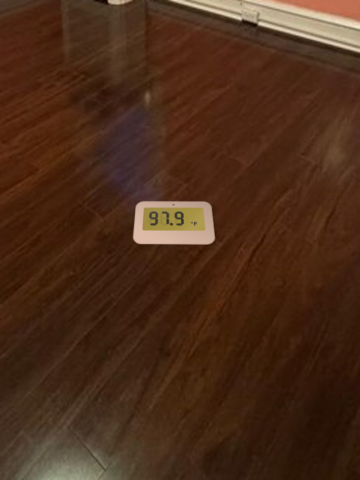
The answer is 97.9 °F
